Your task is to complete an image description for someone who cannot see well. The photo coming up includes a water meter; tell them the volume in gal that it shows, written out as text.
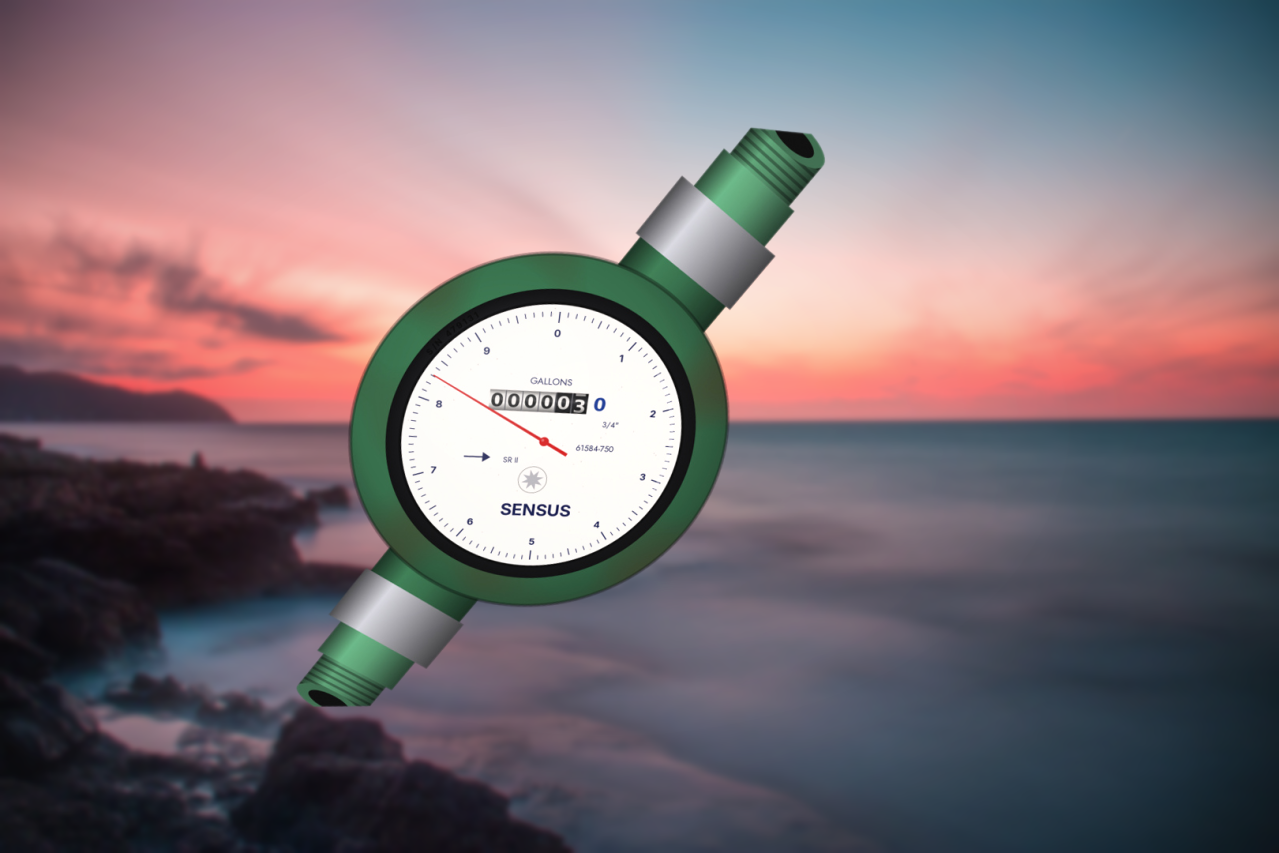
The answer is 28.3 gal
